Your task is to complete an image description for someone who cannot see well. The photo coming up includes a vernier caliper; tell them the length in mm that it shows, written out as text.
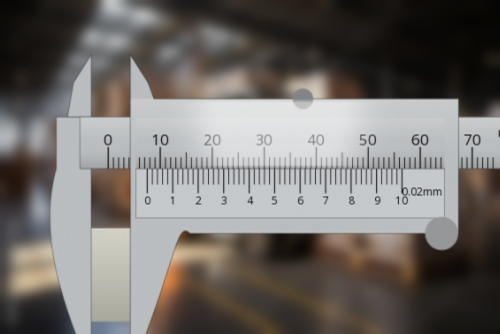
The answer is 7.5 mm
